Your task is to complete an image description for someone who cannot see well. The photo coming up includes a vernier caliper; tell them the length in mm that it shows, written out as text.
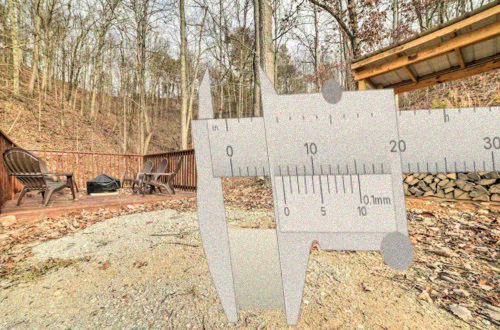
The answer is 6.2 mm
